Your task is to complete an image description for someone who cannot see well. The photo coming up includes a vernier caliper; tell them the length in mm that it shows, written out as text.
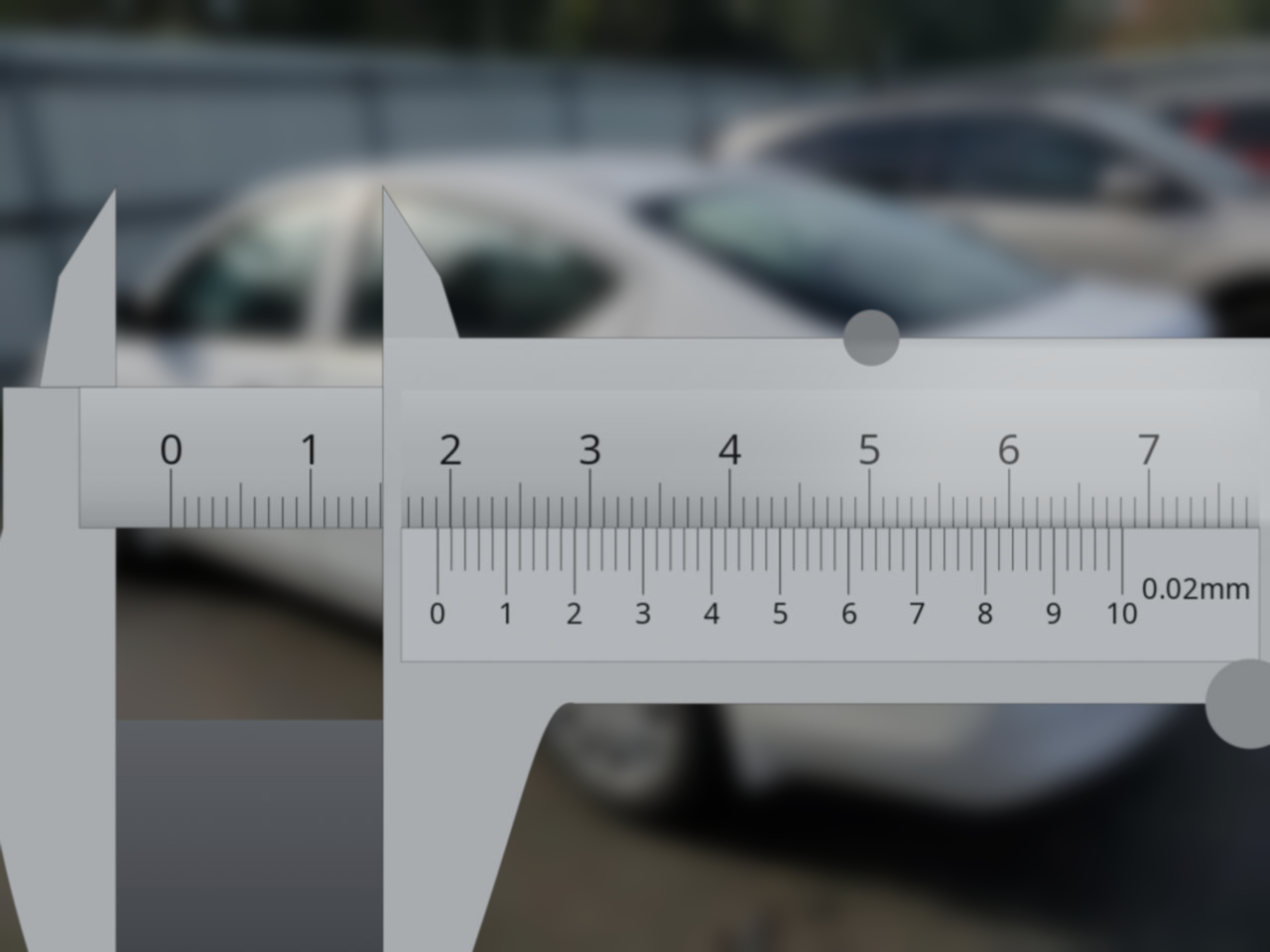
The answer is 19.1 mm
